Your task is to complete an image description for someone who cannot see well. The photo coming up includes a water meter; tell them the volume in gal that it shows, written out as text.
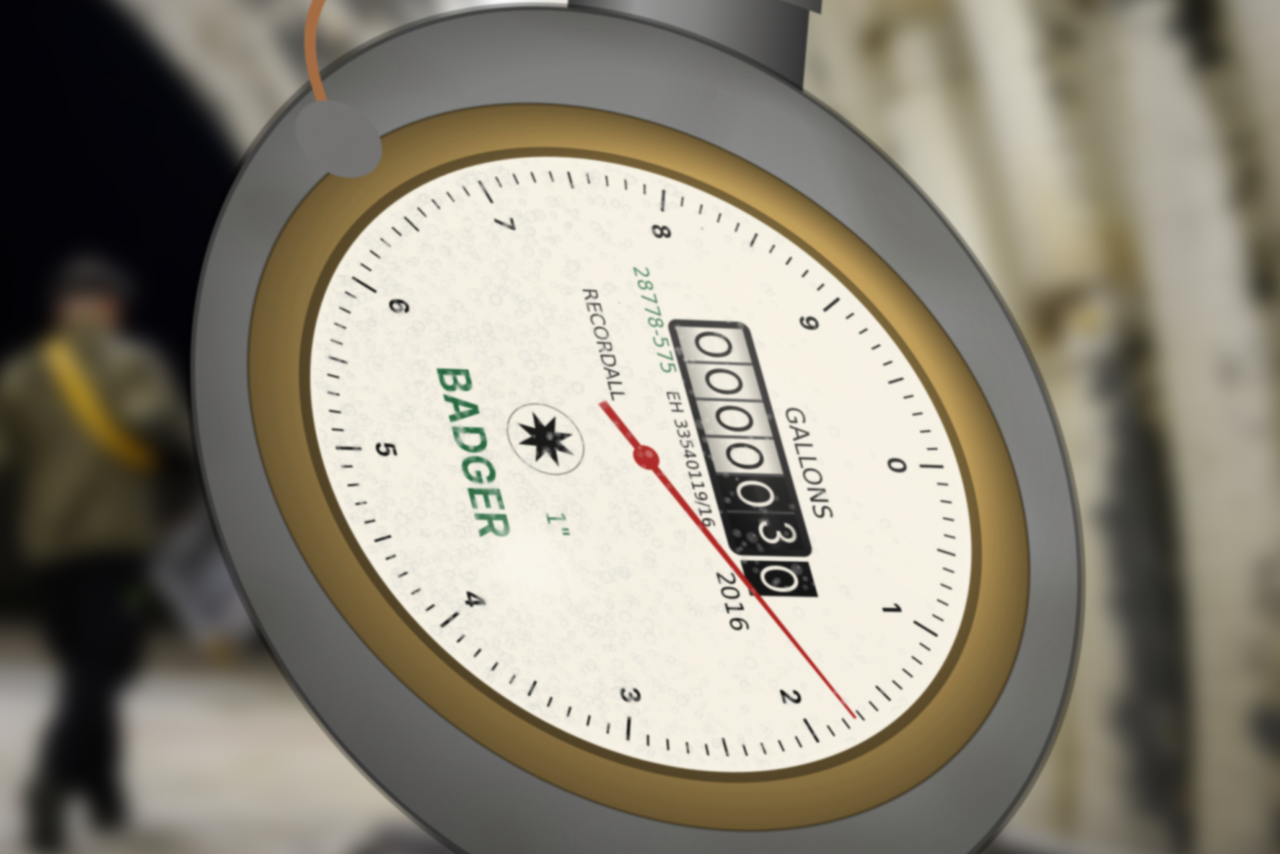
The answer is 31.7 gal
